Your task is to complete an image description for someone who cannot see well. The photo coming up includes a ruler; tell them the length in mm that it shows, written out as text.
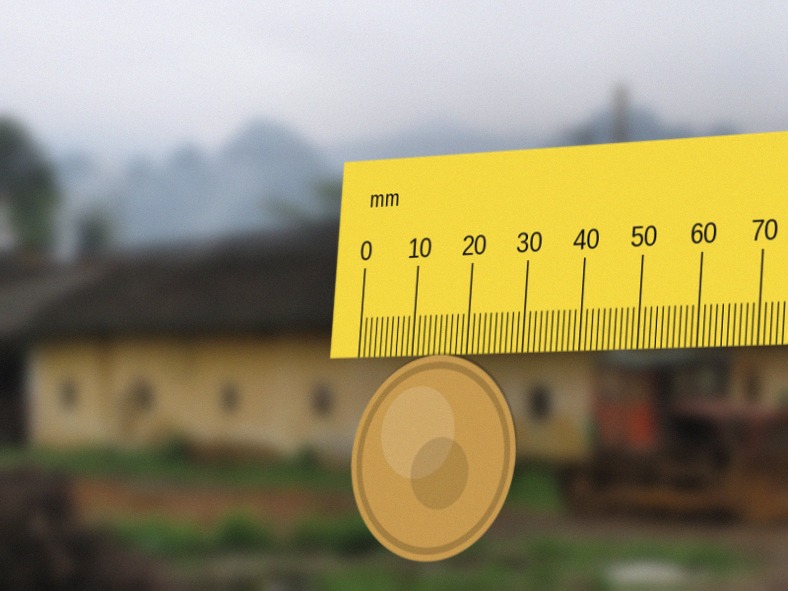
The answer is 30 mm
